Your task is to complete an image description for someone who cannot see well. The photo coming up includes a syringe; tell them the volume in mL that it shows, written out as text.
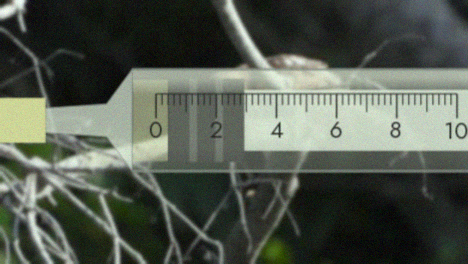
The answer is 0.4 mL
